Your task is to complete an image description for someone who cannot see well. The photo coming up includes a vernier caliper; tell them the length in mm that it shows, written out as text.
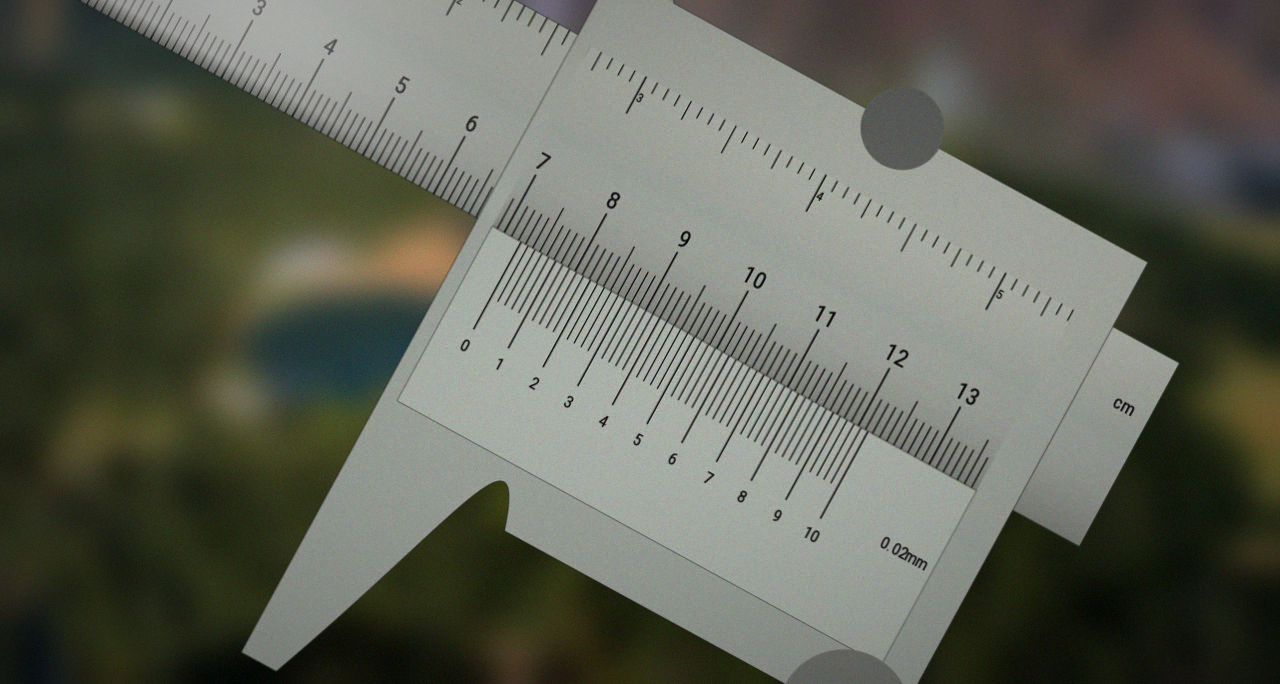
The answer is 72.4 mm
